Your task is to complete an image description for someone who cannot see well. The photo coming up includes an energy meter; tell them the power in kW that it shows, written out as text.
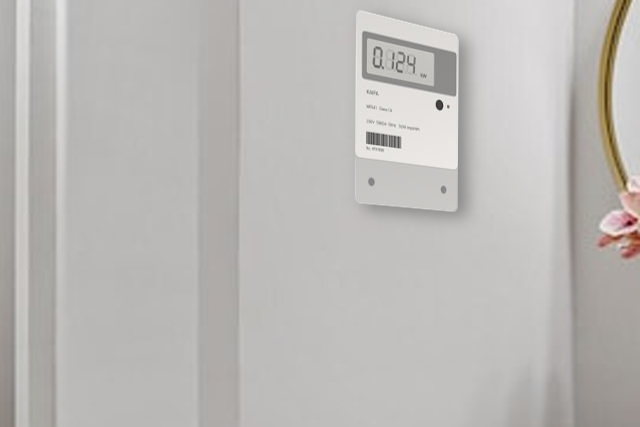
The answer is 0.124 kW
